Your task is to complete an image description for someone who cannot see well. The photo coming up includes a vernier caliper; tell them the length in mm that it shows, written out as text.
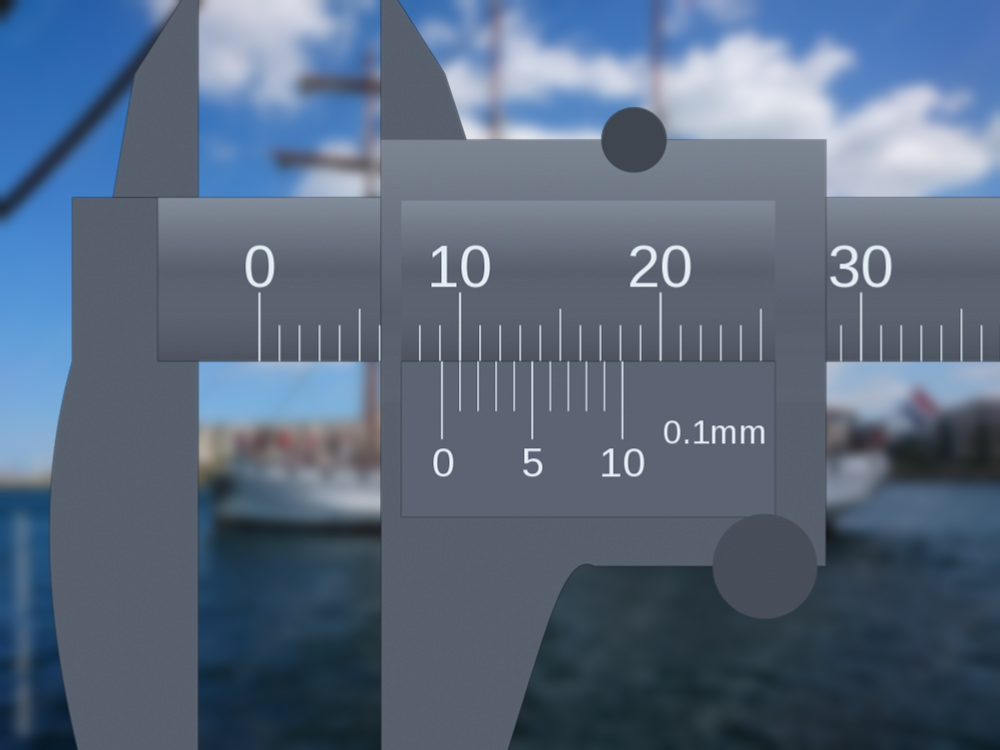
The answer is 9.1 mm
